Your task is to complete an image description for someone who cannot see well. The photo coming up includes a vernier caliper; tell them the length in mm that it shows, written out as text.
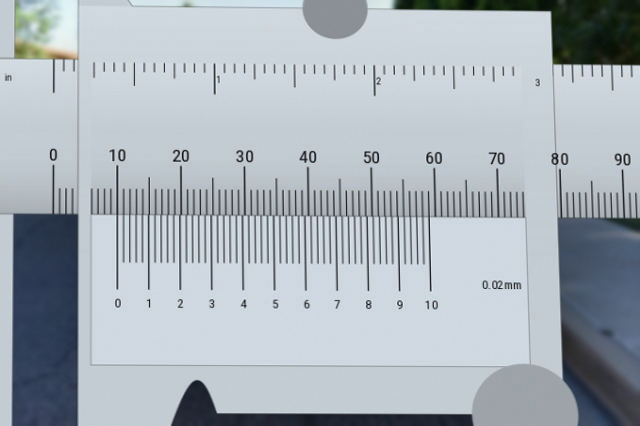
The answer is 10.0 mm
